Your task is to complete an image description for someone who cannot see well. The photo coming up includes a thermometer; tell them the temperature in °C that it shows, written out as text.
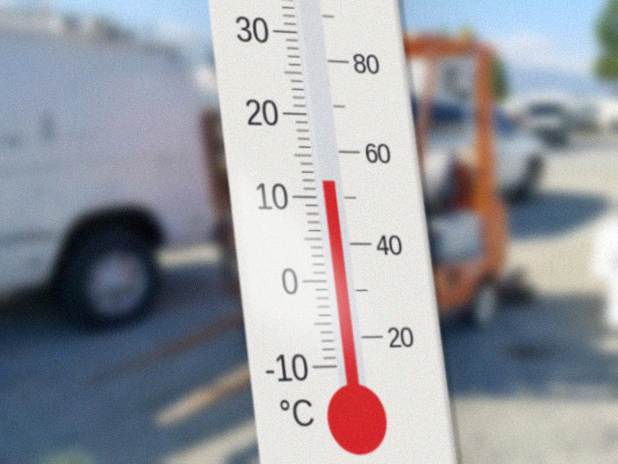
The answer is 12 °C
